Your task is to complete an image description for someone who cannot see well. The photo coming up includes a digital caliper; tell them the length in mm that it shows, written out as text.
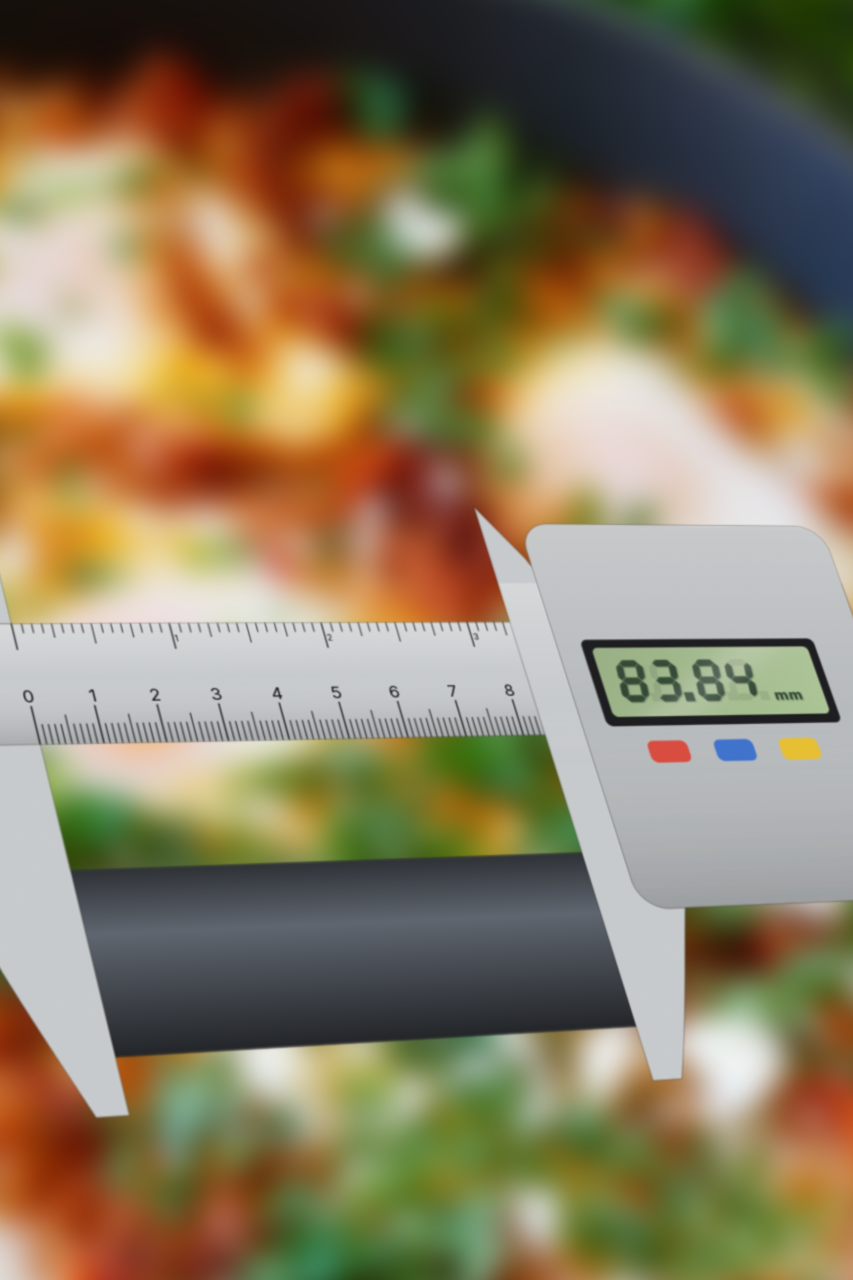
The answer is 83.84 mm
